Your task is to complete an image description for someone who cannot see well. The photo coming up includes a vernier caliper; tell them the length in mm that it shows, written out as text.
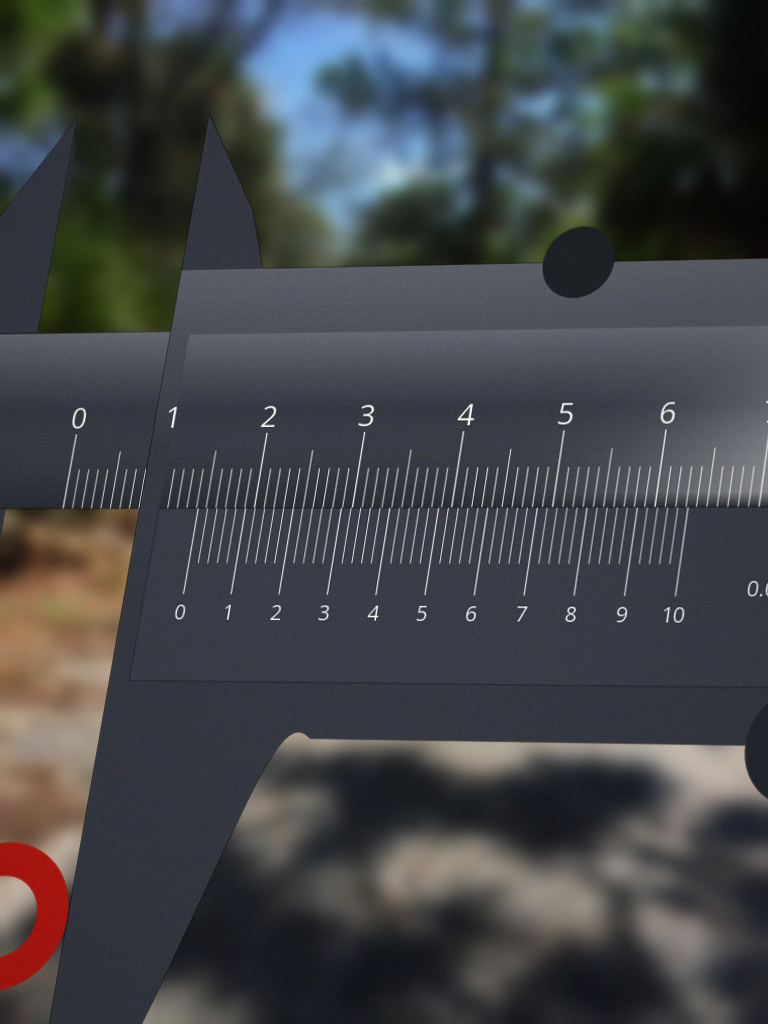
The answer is 14.2 mm
